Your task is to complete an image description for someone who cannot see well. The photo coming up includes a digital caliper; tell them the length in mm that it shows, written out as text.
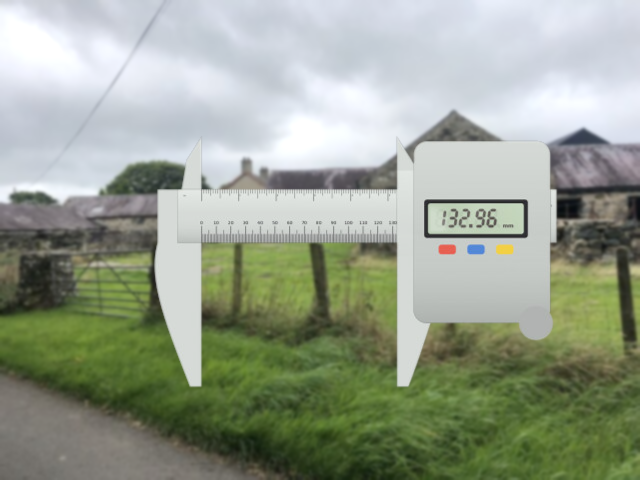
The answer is 132.96 mm
